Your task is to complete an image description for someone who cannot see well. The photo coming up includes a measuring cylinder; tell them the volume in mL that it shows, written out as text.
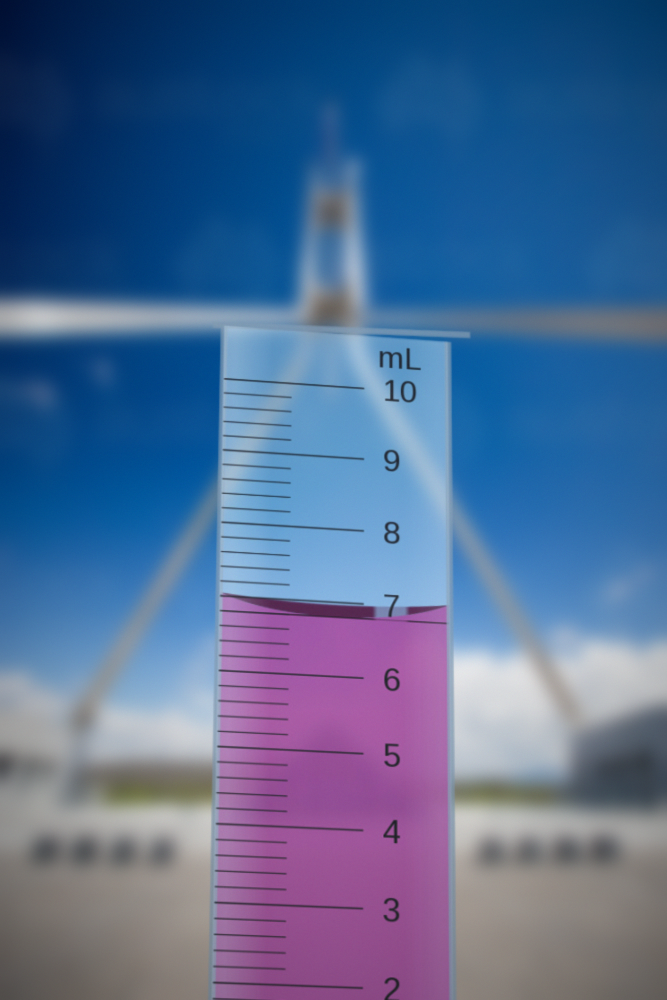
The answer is 6.8 mL
